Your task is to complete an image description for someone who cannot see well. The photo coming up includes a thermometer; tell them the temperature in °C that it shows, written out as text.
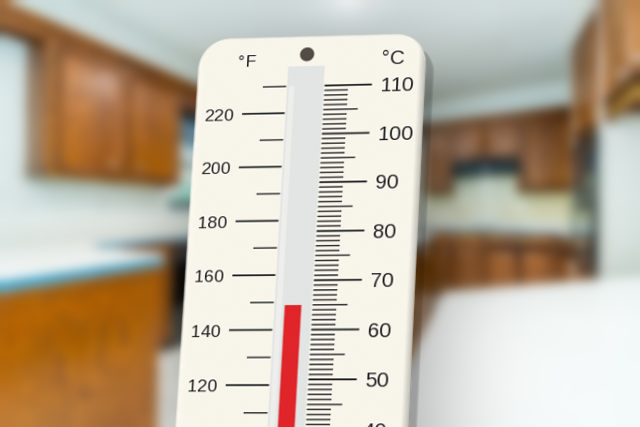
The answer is 65 °C
